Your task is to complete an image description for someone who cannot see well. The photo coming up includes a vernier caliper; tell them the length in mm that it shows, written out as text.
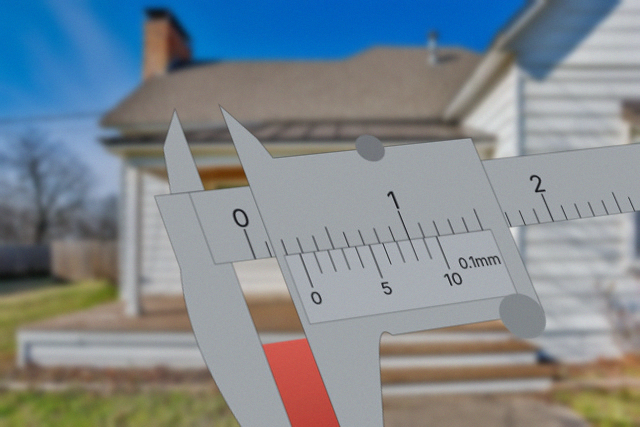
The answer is 2.8 mm
